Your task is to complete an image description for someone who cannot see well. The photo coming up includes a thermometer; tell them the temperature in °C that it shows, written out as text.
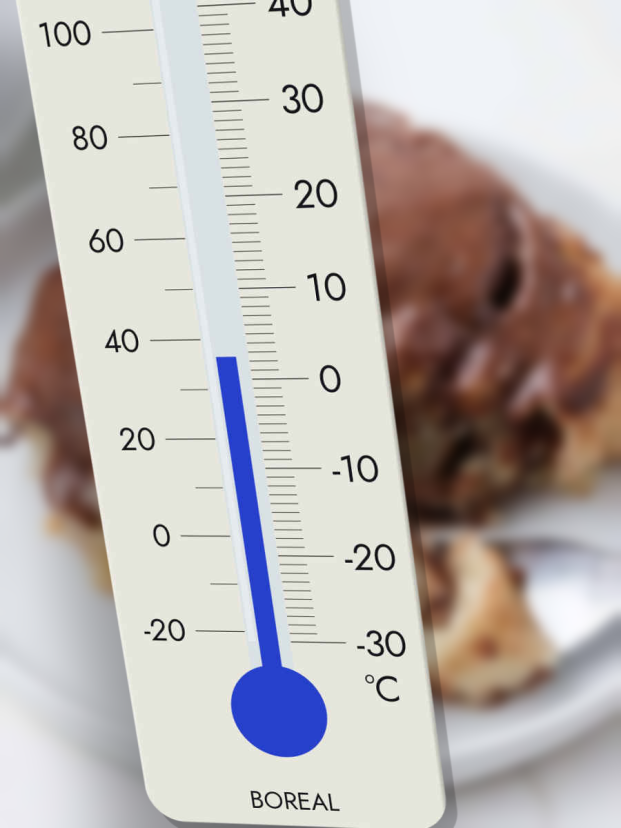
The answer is 2.5 °C
